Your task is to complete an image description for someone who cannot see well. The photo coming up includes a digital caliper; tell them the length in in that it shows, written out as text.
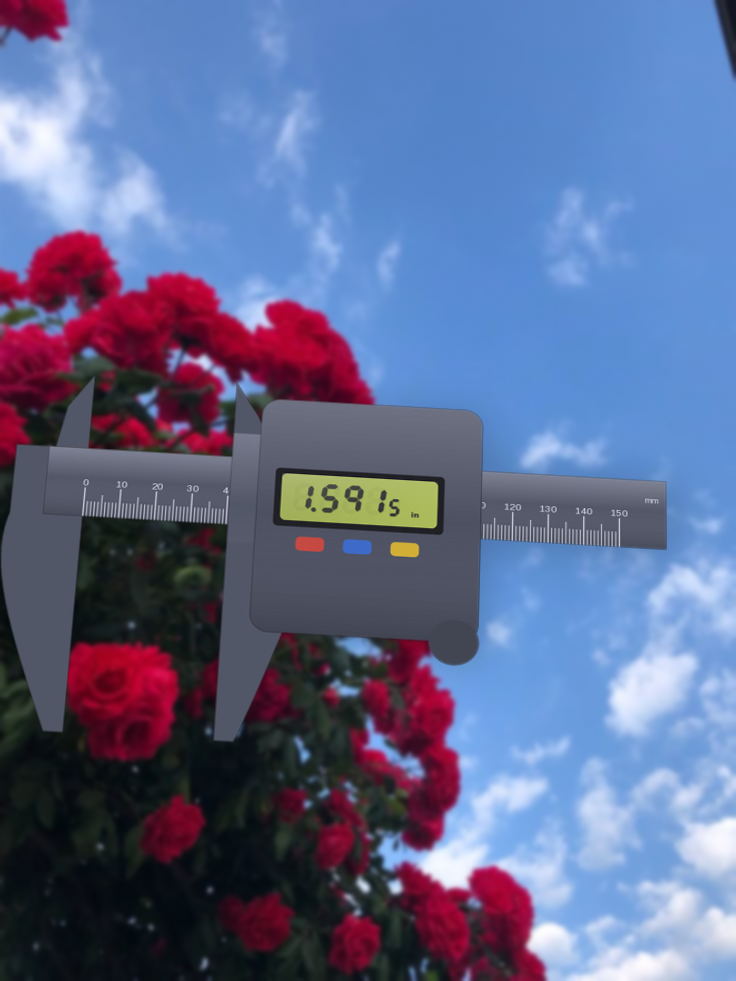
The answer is 1.5915 in
